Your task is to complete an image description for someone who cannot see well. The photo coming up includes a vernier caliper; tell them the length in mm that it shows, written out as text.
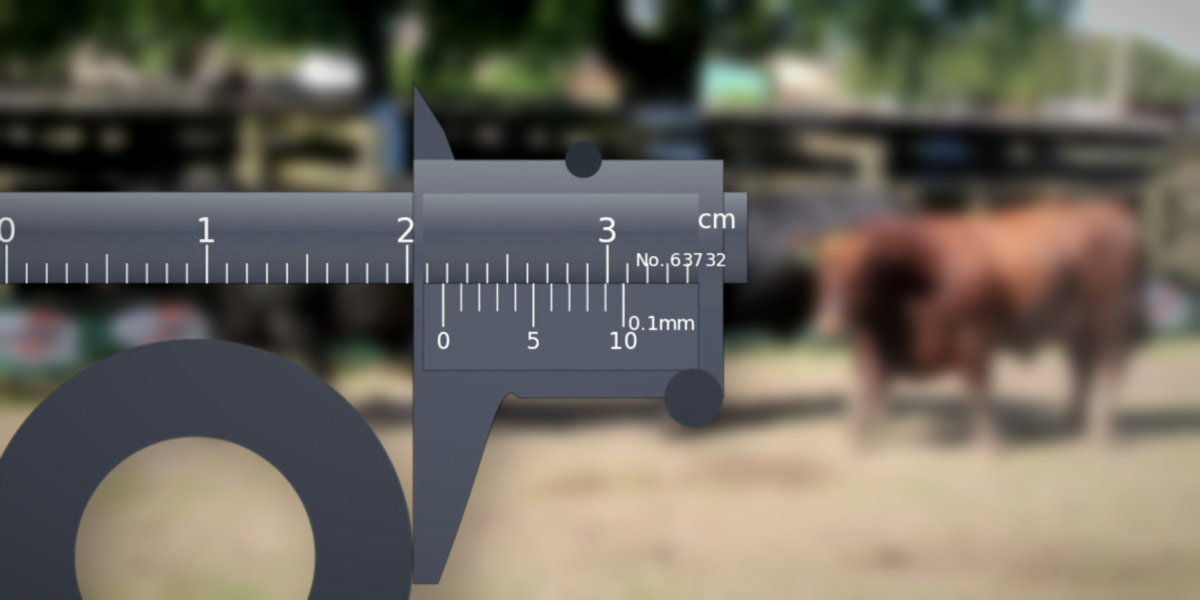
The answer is 21.8 mm
